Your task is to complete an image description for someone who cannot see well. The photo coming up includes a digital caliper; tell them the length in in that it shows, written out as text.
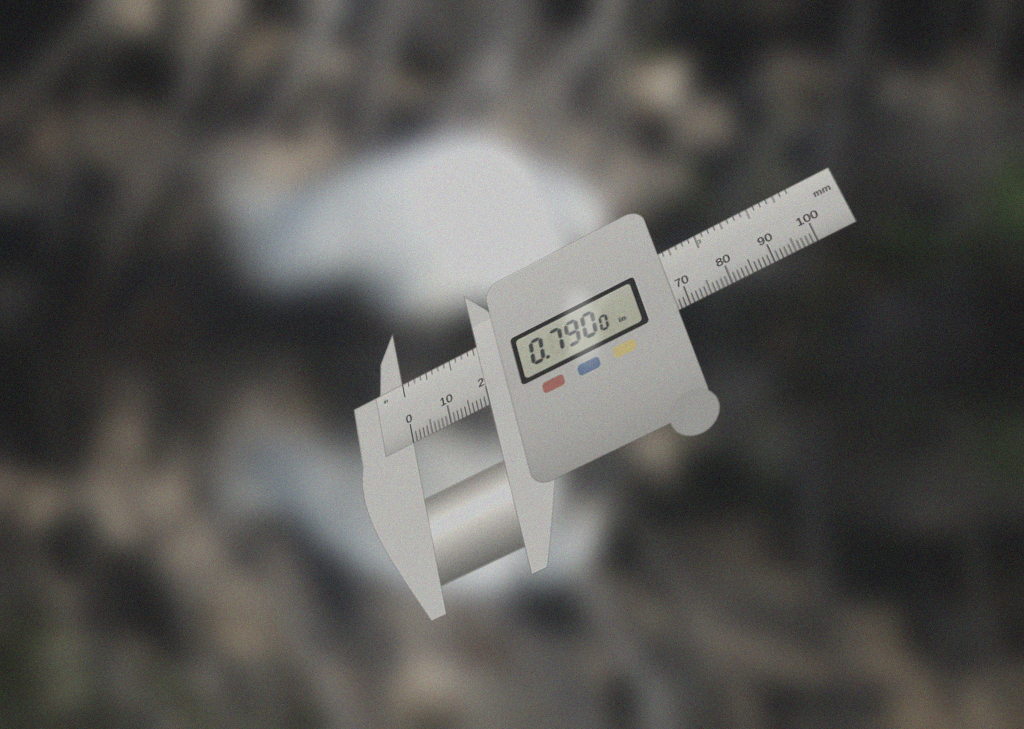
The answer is 0.7900 in
